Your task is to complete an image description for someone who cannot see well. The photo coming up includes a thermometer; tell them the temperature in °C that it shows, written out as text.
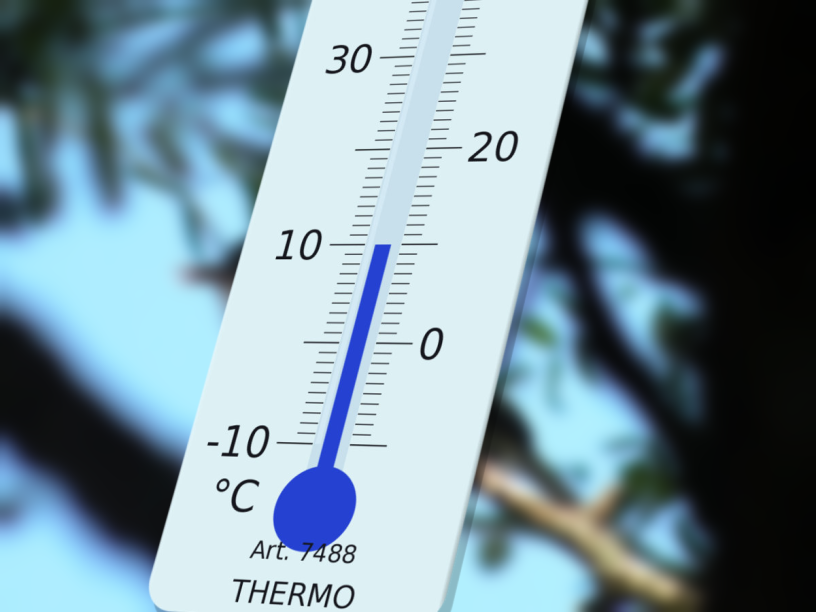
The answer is 10 °C
